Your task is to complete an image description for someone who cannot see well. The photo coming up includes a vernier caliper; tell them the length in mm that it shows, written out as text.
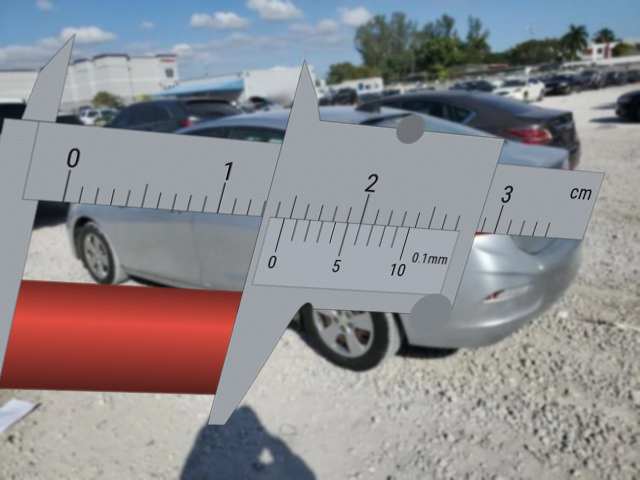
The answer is 14.6 mm
